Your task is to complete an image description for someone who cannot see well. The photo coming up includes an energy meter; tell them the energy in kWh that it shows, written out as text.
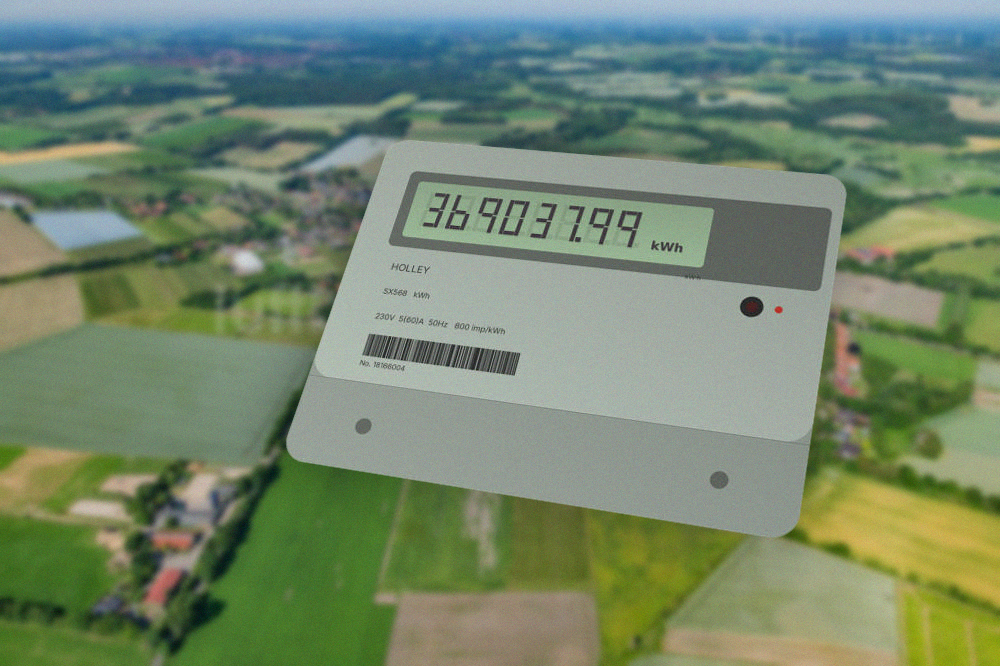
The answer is 369037.99 kWh
